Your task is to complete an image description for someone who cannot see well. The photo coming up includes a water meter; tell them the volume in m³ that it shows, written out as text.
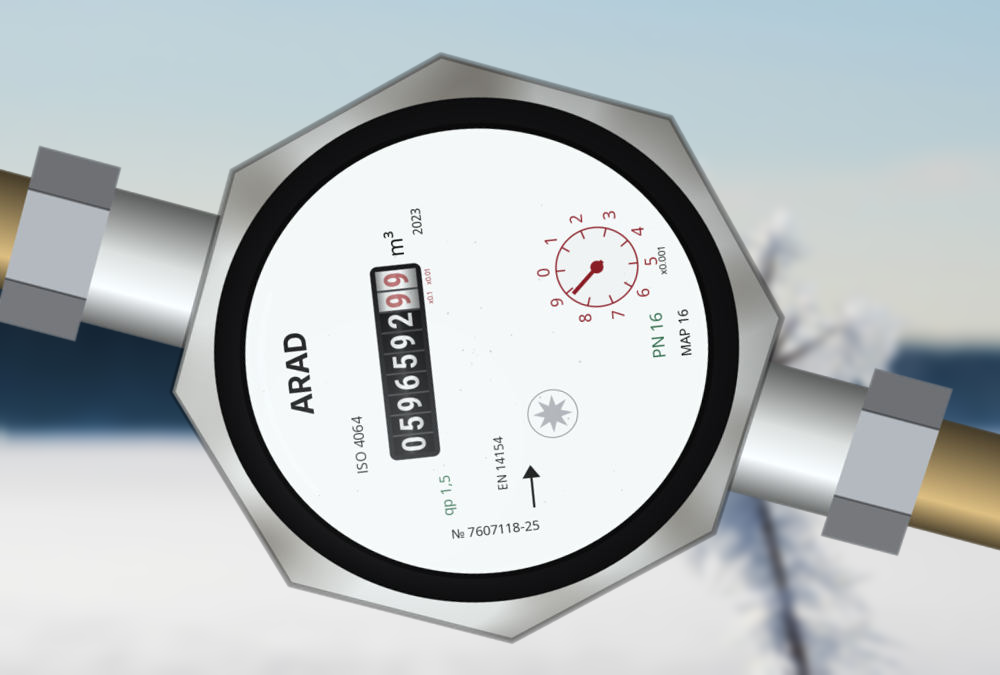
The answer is 596592.998 m³
